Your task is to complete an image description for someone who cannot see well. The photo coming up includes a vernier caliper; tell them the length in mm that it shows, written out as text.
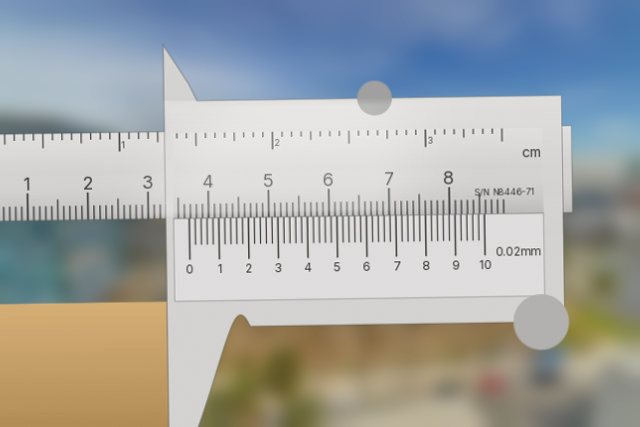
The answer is 36.8 mm
